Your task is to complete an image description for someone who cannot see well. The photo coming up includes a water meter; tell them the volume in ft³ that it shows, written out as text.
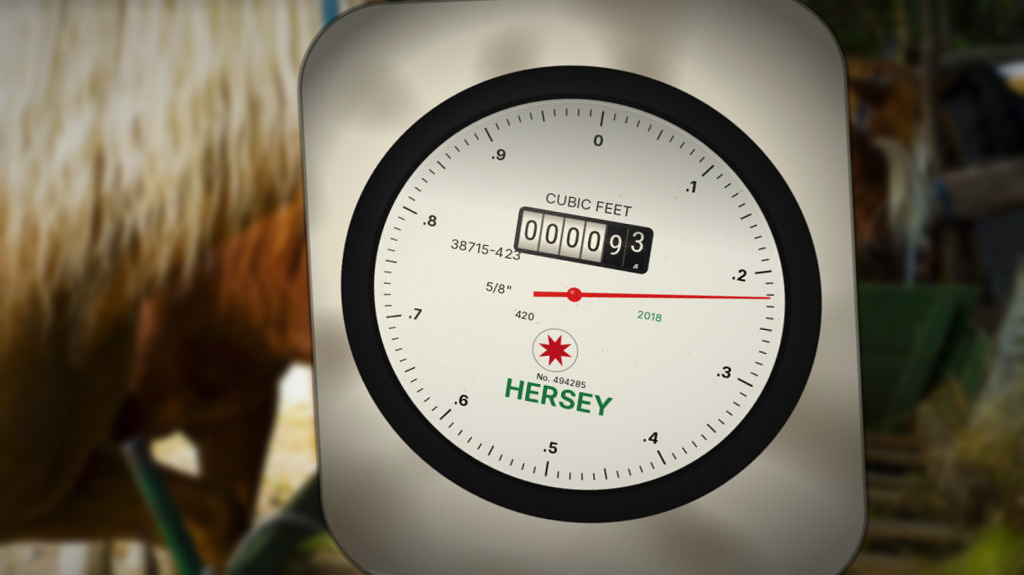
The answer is 93.22 ft³
